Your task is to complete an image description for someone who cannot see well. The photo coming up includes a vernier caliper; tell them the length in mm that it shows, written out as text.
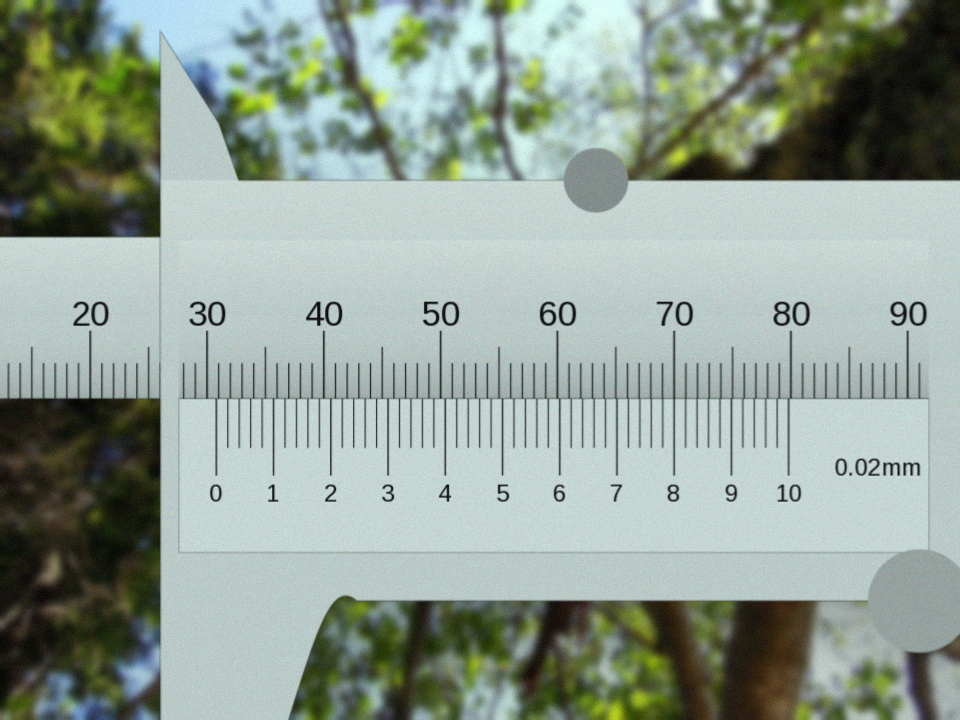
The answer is 30.8 mm
